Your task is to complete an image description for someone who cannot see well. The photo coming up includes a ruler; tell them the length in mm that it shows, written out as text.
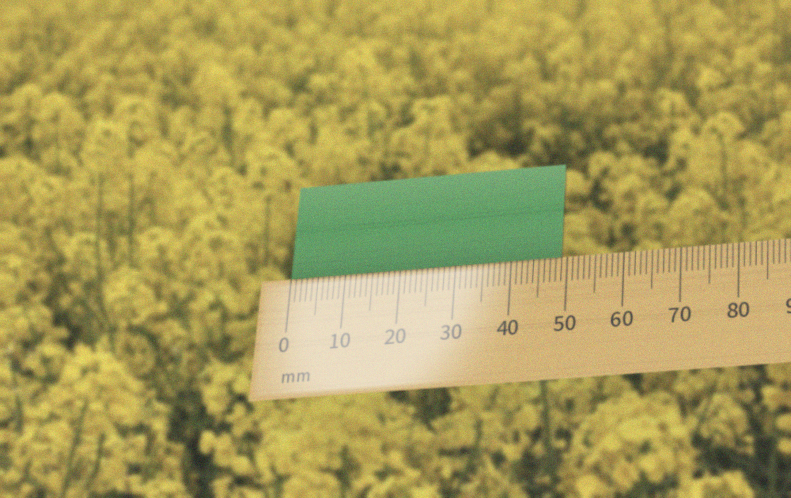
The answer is 49 mm
